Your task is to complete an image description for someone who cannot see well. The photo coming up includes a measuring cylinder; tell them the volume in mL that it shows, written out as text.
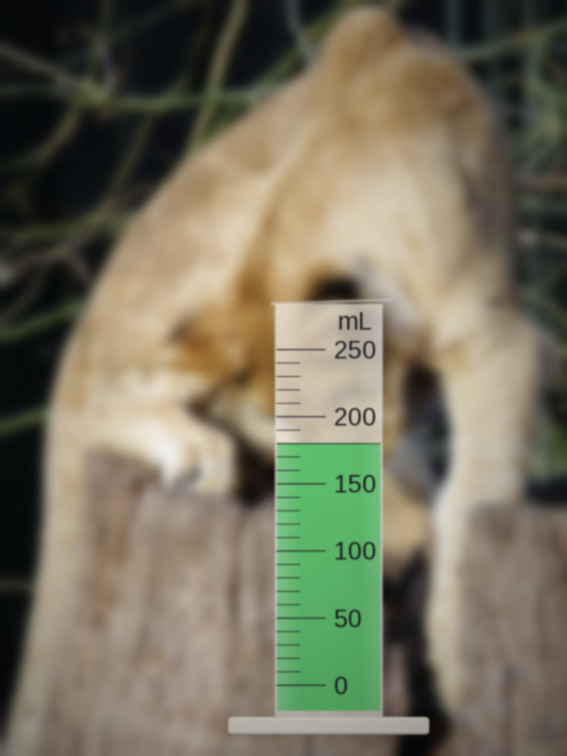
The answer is 180 mL
